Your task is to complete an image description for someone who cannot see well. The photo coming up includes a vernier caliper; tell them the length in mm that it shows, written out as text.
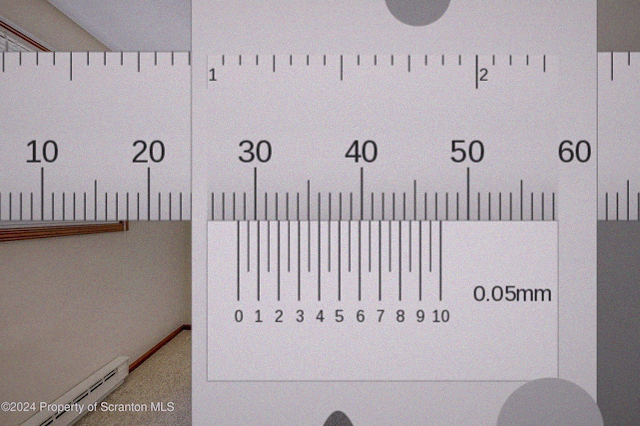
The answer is 28.4 mm
